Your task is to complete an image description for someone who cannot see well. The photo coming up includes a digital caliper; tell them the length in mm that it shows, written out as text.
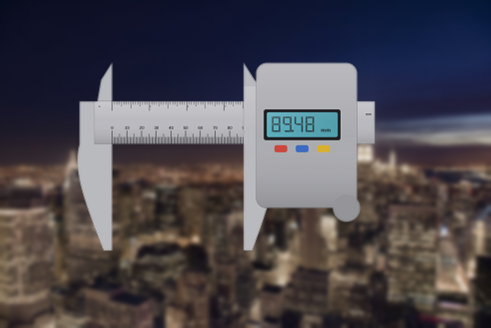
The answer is 89.48 mm
